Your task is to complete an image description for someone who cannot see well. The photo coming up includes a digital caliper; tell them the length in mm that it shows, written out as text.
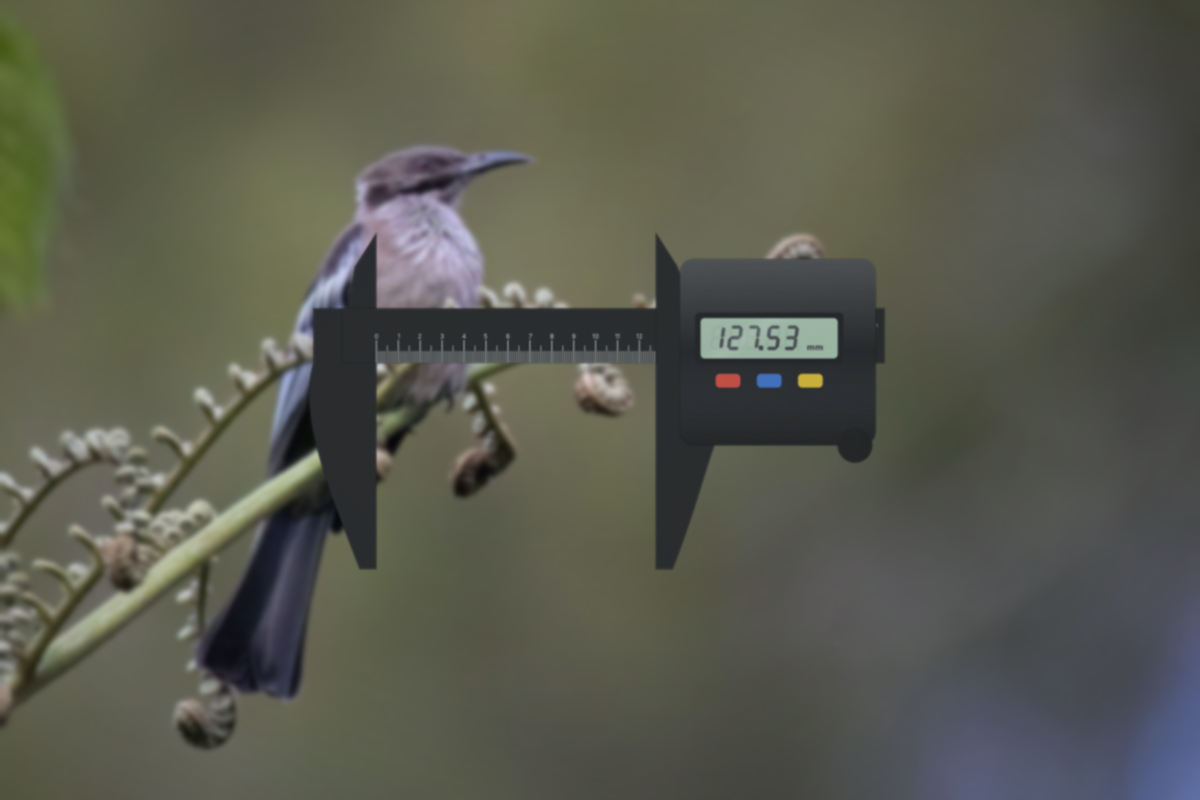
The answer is 127.53 mm
